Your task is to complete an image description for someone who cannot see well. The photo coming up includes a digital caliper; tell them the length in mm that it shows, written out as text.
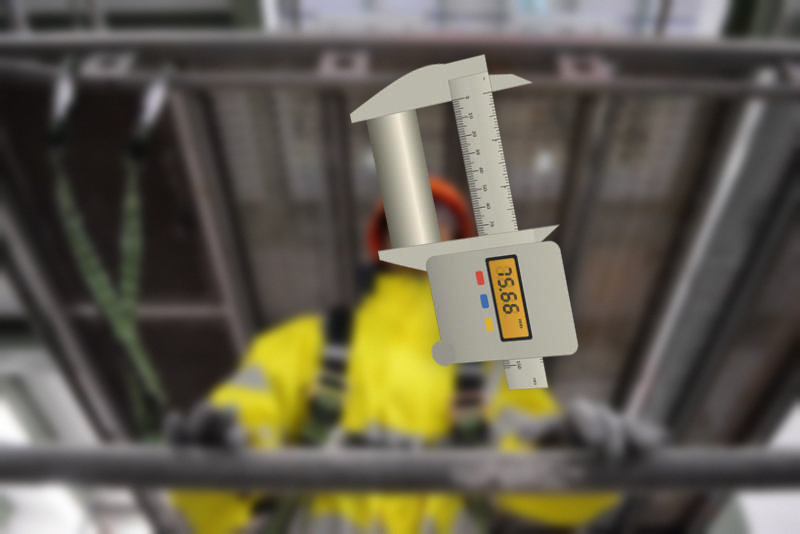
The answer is 75.66 mm
